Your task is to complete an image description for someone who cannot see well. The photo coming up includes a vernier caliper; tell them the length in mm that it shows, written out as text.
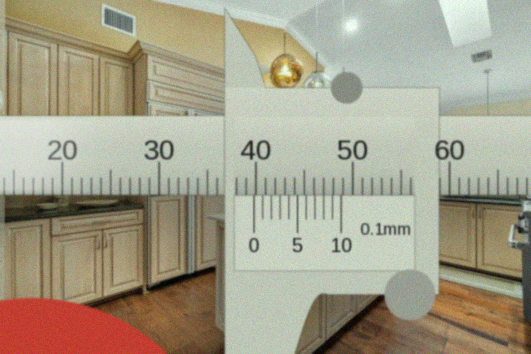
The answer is 39.8 mm
